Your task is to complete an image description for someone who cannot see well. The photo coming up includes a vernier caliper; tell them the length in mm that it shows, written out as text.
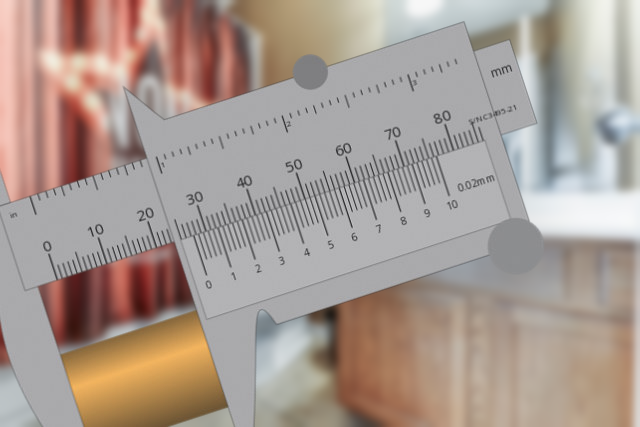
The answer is 27.5 mm
